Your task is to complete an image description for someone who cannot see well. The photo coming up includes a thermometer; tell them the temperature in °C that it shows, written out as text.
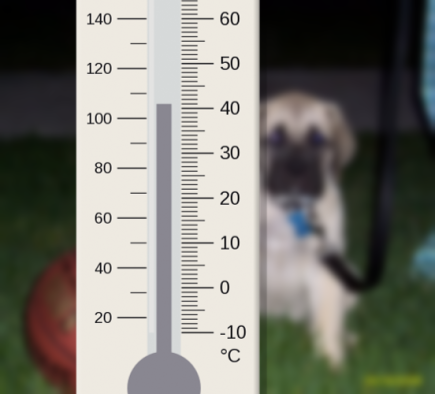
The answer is 41 °C
